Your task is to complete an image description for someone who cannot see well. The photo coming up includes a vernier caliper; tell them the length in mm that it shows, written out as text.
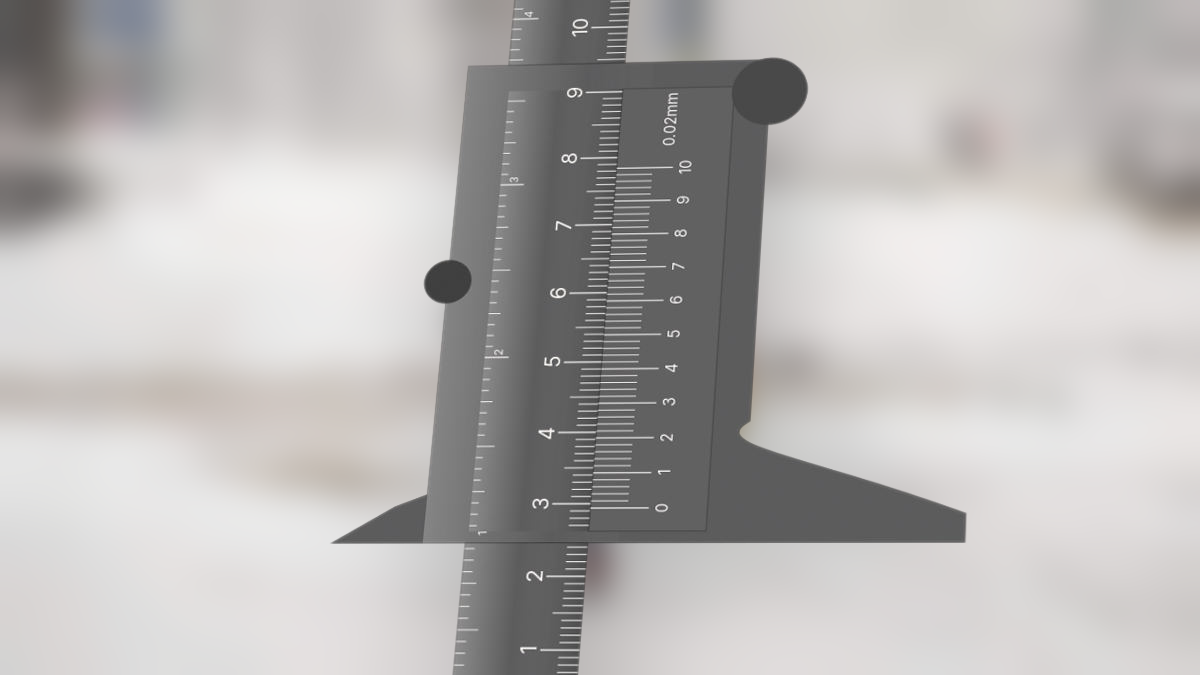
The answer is 29.4 mm
